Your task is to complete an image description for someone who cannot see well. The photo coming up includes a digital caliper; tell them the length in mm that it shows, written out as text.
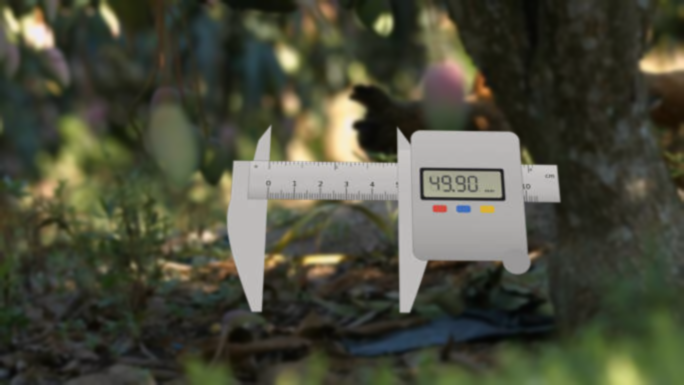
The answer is 49.90 mm
